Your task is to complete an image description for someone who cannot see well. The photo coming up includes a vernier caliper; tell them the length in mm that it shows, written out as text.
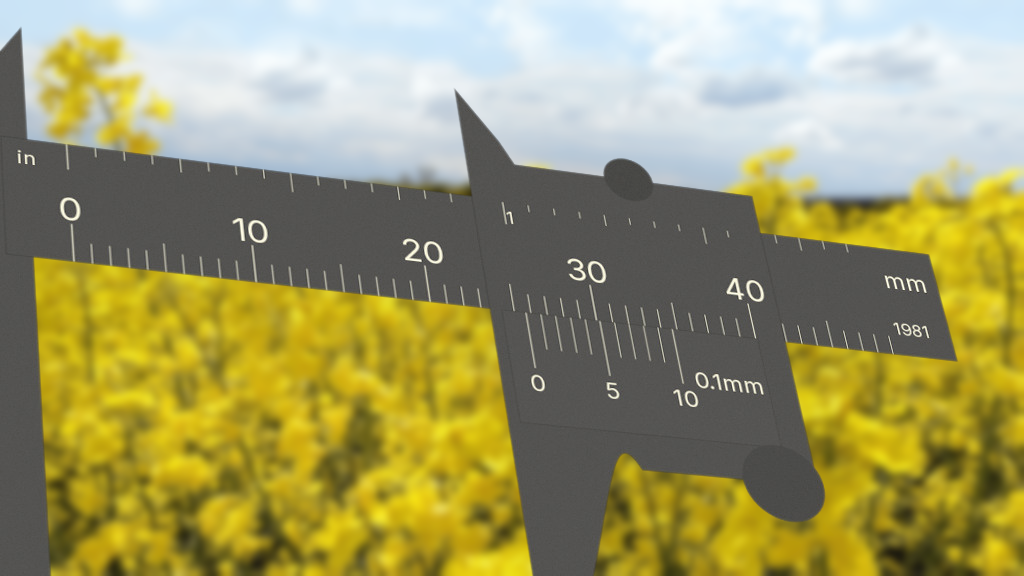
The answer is 25.7 mm
